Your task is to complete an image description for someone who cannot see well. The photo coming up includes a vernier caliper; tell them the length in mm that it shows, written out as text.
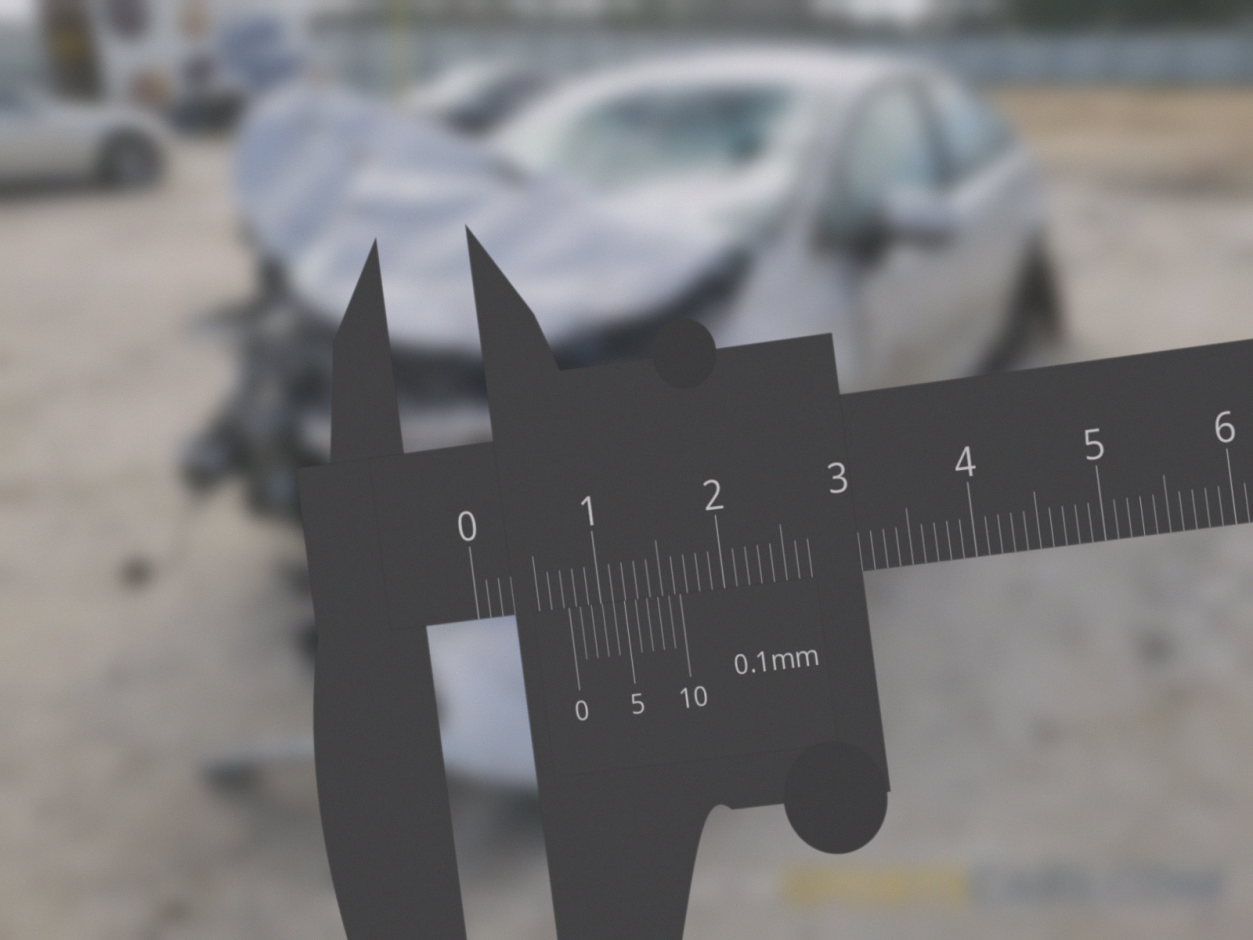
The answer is 7.4 mm
